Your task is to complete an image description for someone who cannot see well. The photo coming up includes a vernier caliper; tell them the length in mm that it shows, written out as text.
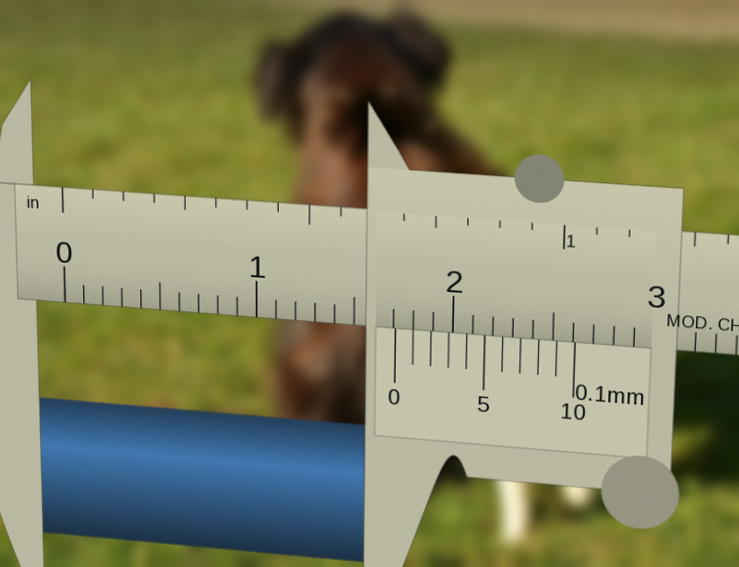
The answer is 17.1 mm
